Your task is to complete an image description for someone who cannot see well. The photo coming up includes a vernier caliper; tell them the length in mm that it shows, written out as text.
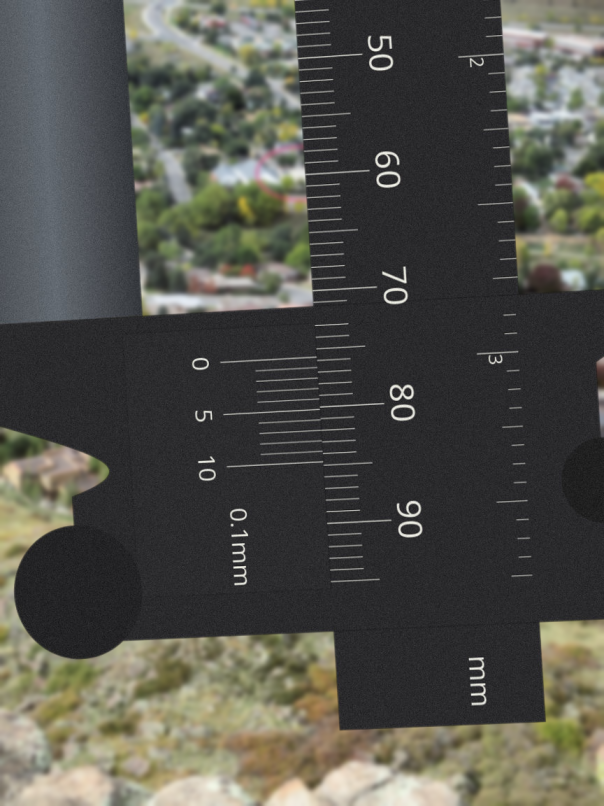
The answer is 75.7 mm
